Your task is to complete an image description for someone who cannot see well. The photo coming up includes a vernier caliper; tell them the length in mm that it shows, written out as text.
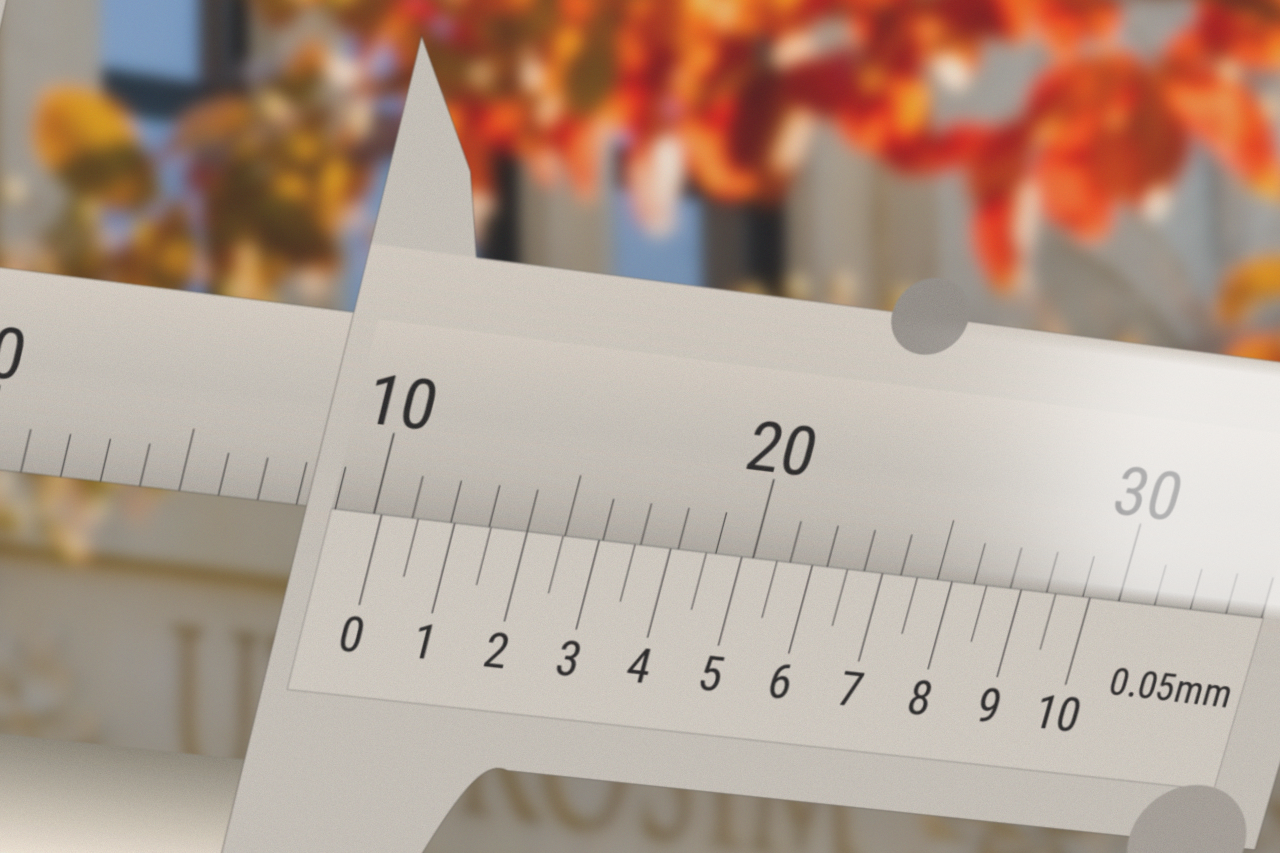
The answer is 10.20 mm
